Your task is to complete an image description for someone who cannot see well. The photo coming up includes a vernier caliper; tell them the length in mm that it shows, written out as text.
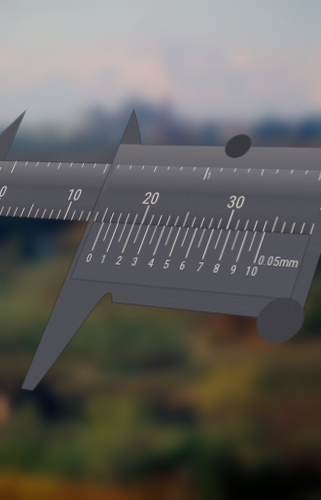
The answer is 15.2 mm
